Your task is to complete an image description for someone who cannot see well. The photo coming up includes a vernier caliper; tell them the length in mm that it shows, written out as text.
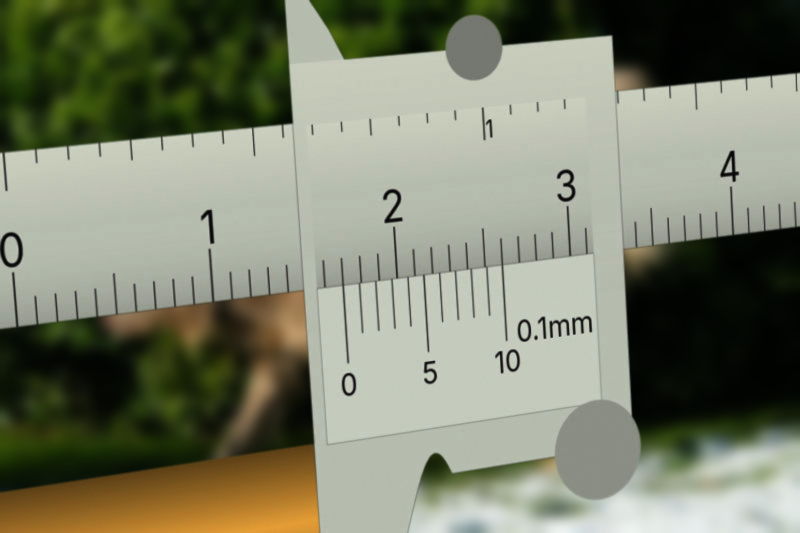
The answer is 17.0 mm
